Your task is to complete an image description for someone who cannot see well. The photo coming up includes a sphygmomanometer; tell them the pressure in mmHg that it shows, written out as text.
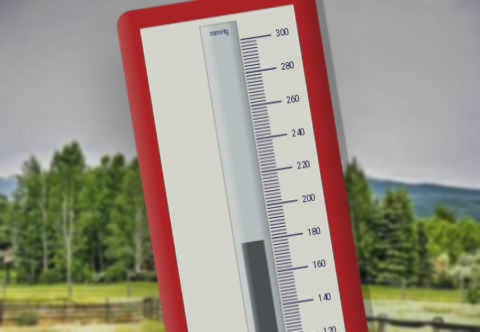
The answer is 180 mmHg
